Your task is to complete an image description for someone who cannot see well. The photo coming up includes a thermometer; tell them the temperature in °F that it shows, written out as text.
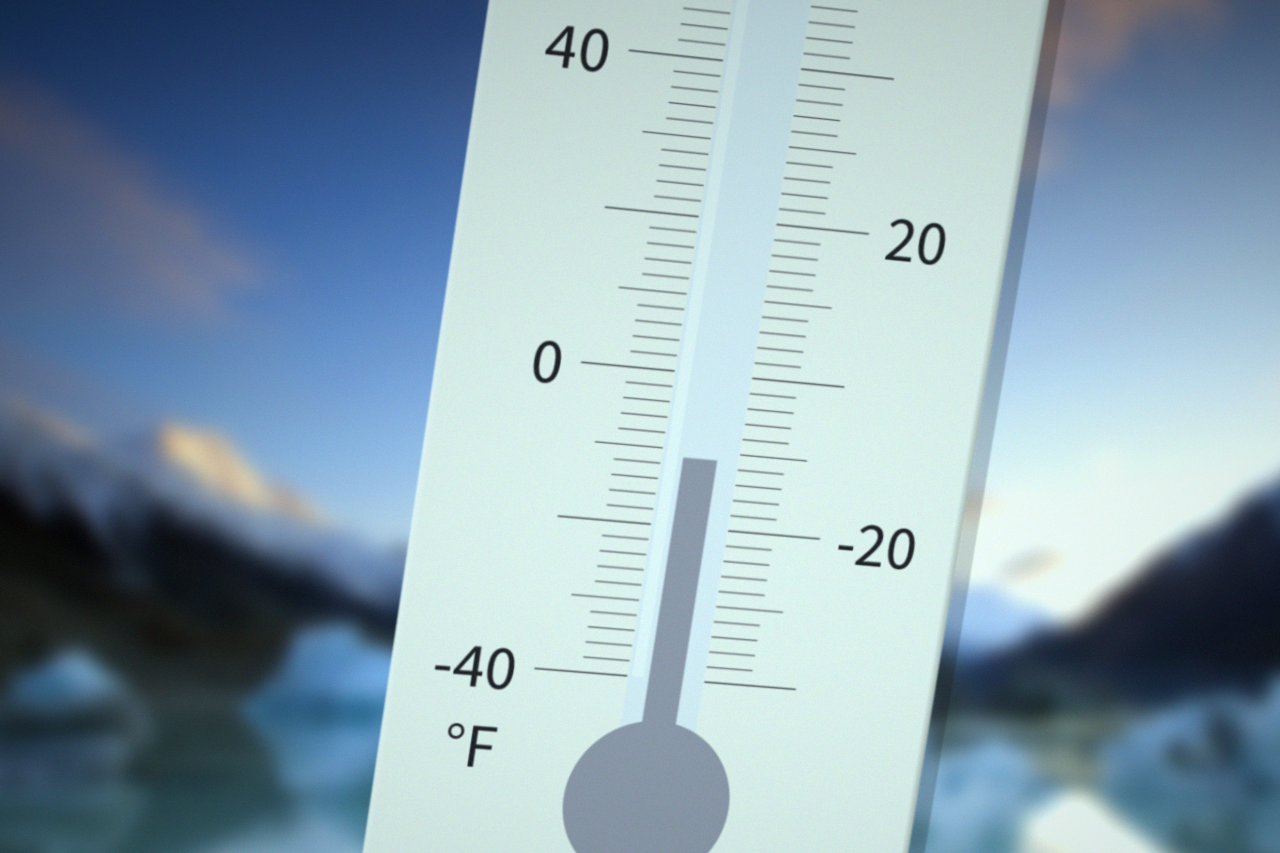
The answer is -11 °F
